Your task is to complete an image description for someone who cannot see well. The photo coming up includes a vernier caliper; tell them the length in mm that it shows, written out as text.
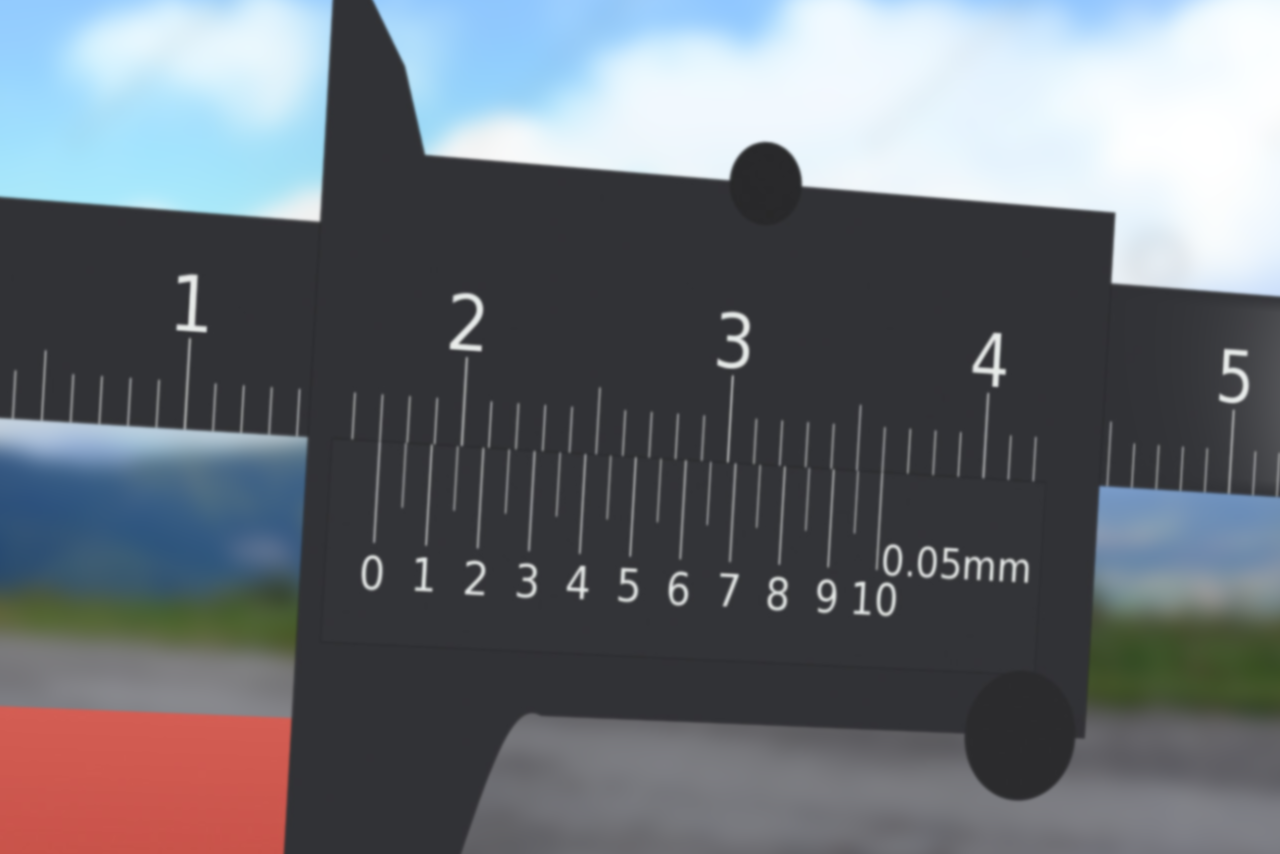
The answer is 17.0 mm
